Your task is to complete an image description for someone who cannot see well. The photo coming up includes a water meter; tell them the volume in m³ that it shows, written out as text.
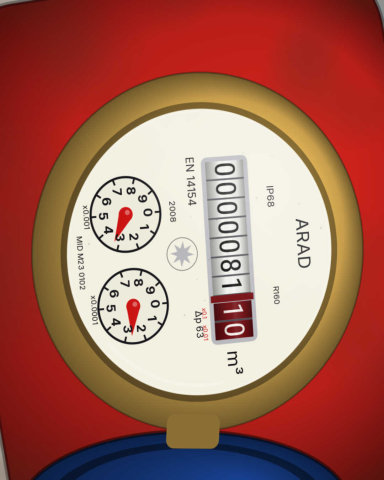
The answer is 81.1032 m³
